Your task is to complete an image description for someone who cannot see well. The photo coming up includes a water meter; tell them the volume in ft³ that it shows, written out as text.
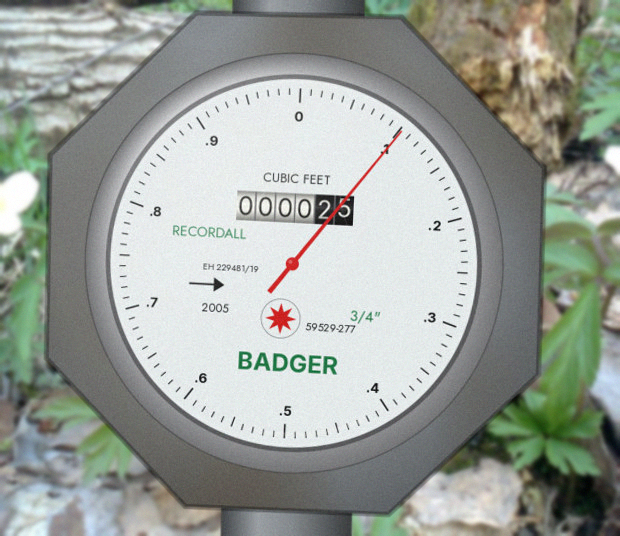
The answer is 25.10 ft³
